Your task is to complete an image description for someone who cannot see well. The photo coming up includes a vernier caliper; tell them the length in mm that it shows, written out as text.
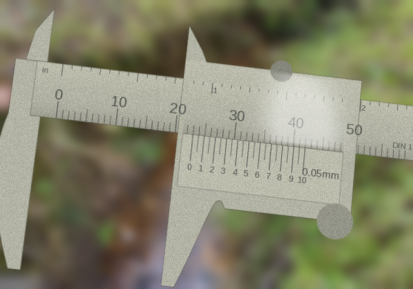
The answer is 23.0 mm
